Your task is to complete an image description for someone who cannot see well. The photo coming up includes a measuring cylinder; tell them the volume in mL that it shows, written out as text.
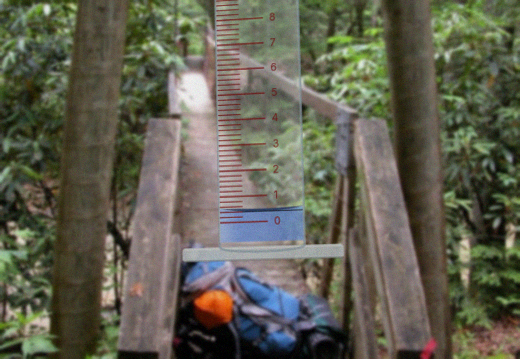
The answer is 0.4 mL
